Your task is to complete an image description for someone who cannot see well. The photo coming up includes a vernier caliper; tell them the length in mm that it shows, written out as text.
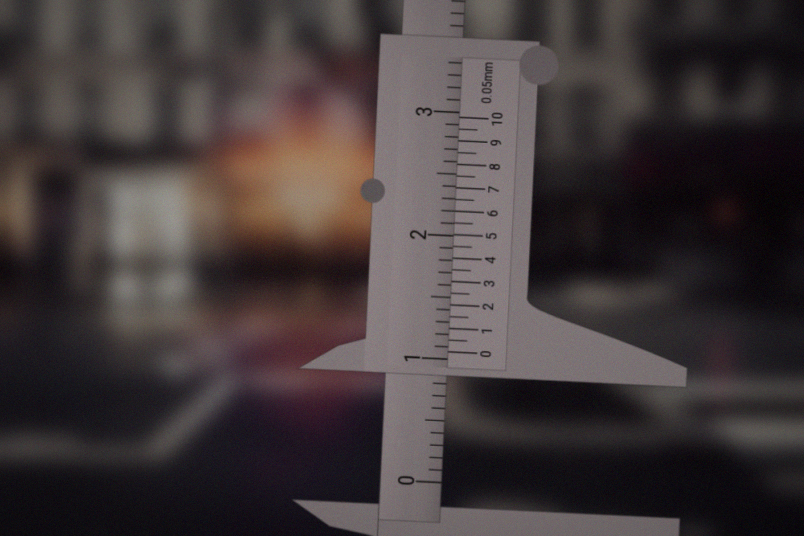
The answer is 10.6 mm
